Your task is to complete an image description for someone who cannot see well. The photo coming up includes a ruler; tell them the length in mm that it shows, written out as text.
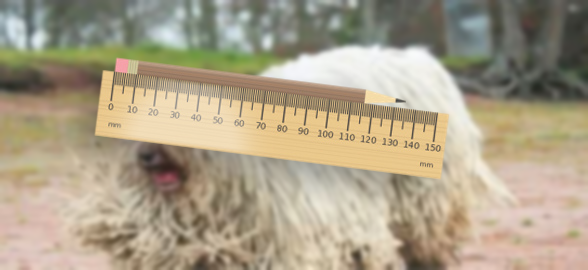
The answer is 135 mm
